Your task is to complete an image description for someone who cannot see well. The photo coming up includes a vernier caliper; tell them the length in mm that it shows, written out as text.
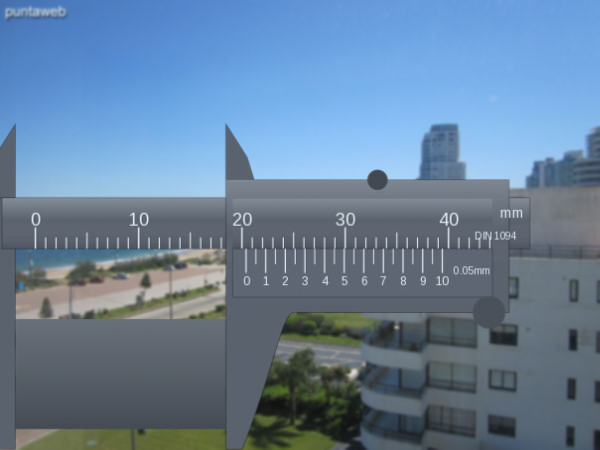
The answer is 20.4 mm
